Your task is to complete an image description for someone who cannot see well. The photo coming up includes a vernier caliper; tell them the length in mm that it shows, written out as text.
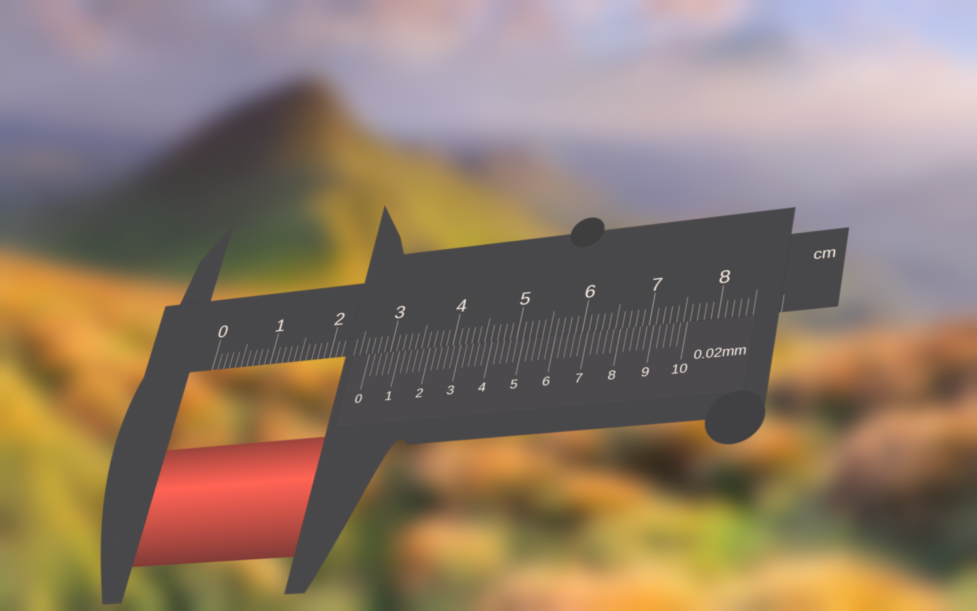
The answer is 26.6 mm
